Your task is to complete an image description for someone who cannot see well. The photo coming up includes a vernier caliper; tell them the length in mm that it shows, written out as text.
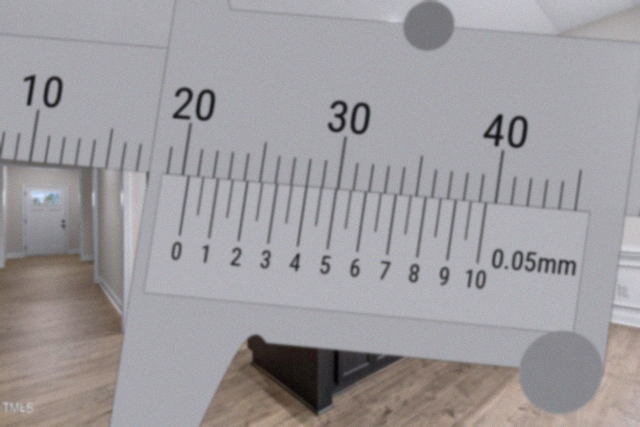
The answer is 20.4 mm
